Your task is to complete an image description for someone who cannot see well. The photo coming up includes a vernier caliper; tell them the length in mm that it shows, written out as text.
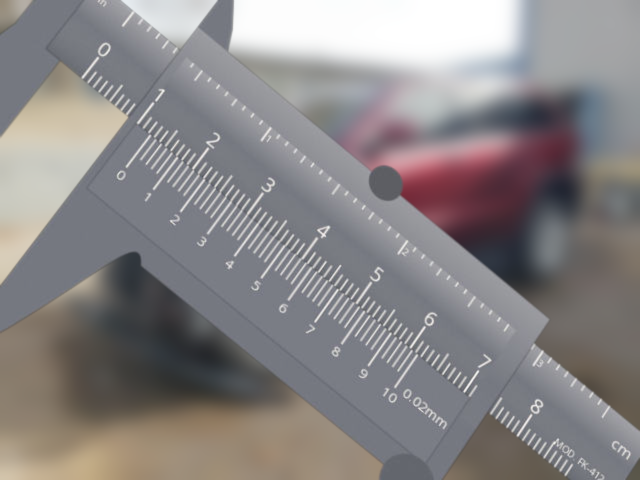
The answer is 12.4 mm
